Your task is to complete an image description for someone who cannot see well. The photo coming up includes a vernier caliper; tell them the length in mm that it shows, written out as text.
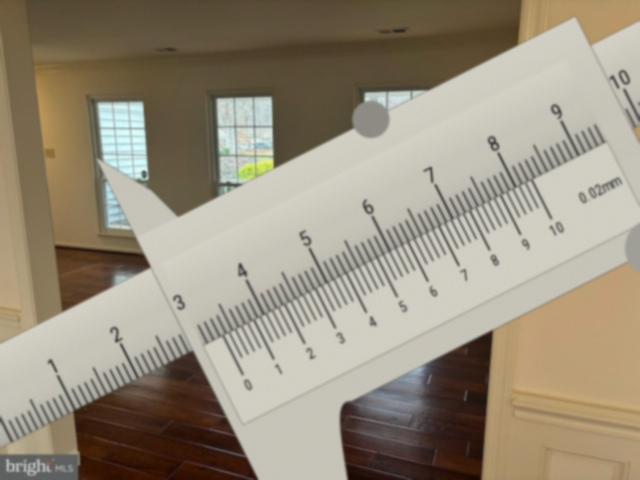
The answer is 33.5 mm
